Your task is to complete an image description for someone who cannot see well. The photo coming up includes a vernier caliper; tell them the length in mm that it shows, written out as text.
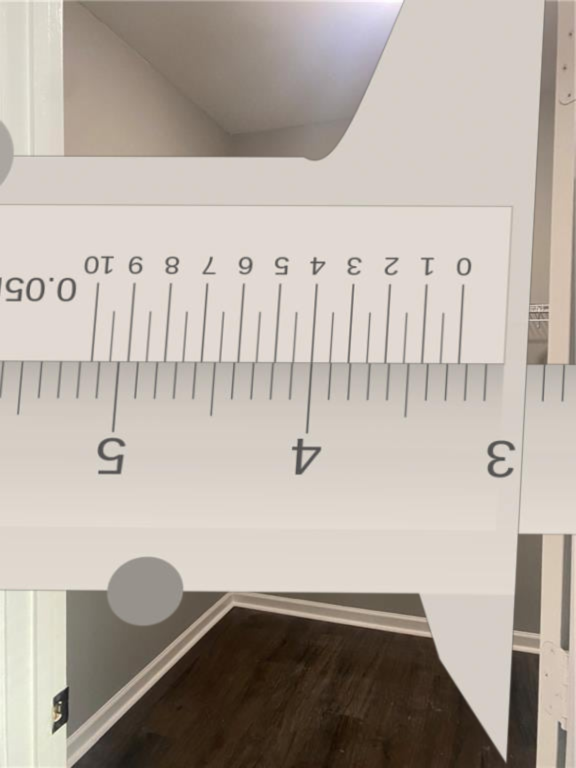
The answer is 32.4 mm
